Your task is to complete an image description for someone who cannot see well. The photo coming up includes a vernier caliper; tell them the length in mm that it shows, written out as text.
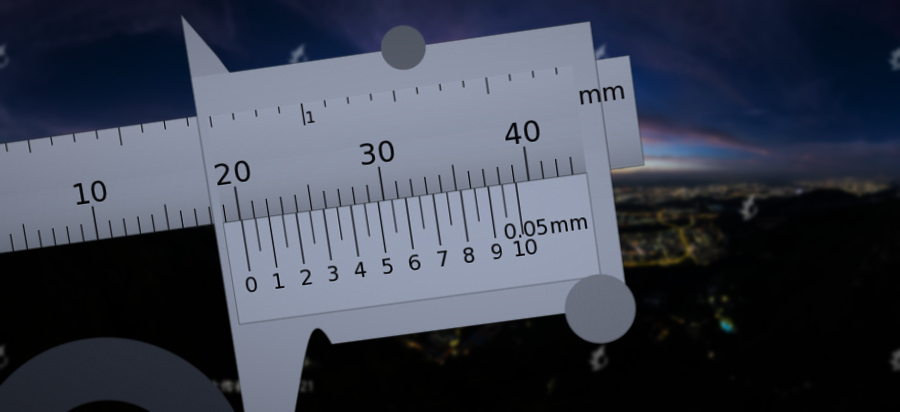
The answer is 20.1 mm
